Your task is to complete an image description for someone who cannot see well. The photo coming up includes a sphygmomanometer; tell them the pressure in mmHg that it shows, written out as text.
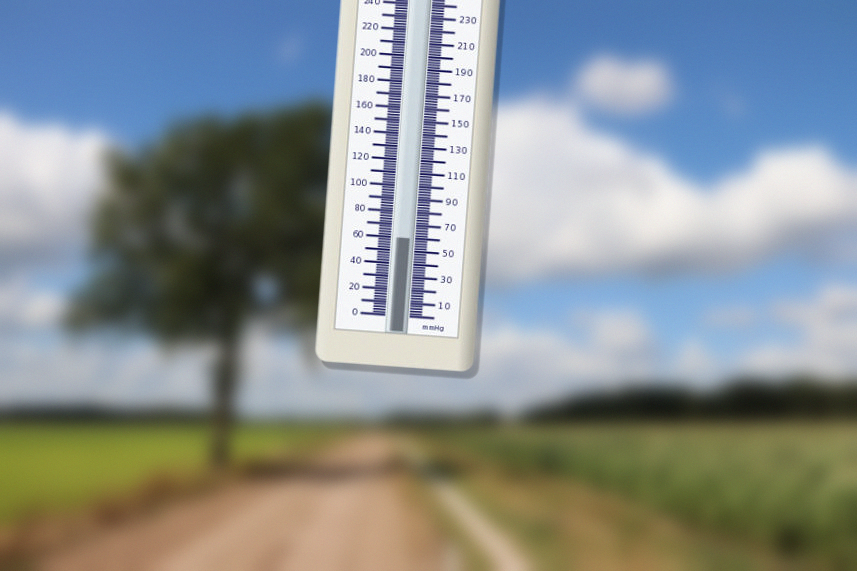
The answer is 60 mmHg
